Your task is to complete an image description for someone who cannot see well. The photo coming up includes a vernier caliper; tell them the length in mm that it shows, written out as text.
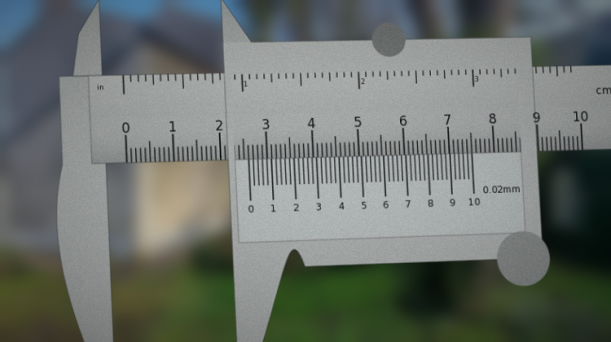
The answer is 26.0 mm
